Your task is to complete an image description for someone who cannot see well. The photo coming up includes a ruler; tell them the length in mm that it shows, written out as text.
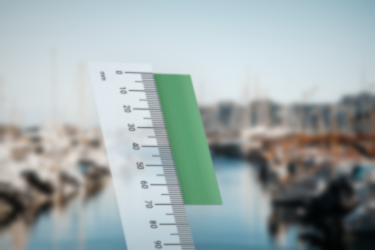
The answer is 70 mm
